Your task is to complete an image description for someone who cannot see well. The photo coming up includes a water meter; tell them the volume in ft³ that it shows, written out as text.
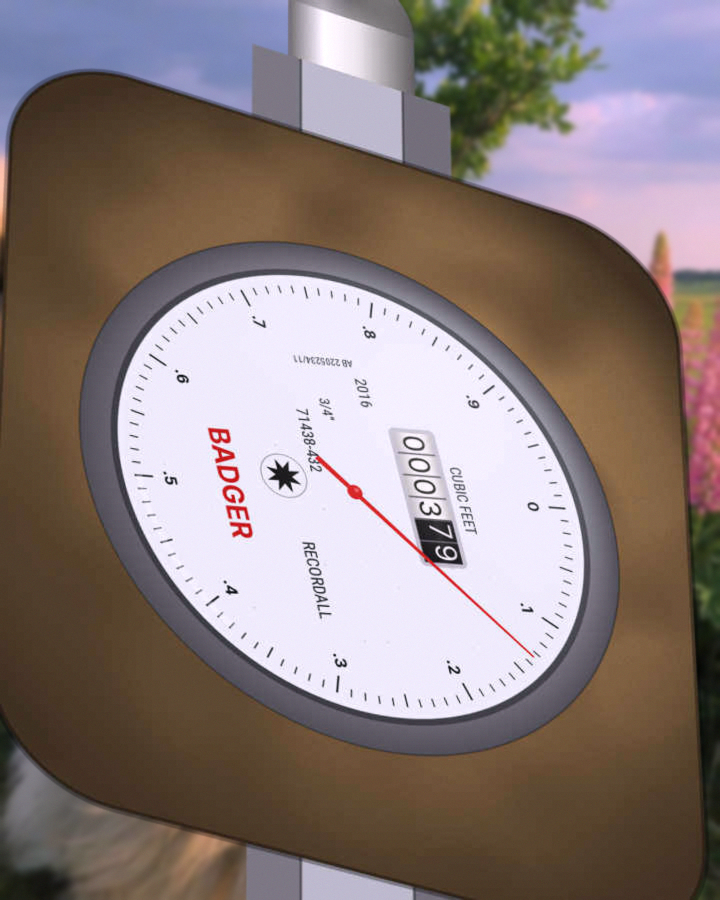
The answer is 379.13 ft³
